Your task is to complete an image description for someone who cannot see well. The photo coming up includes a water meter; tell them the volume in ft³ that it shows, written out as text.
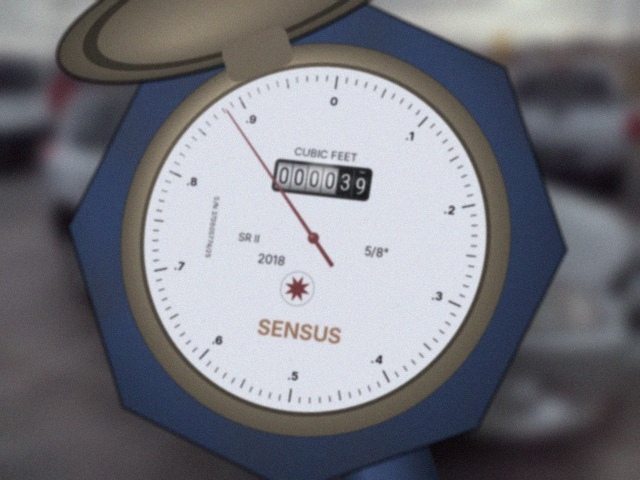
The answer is 38.88 ft³
